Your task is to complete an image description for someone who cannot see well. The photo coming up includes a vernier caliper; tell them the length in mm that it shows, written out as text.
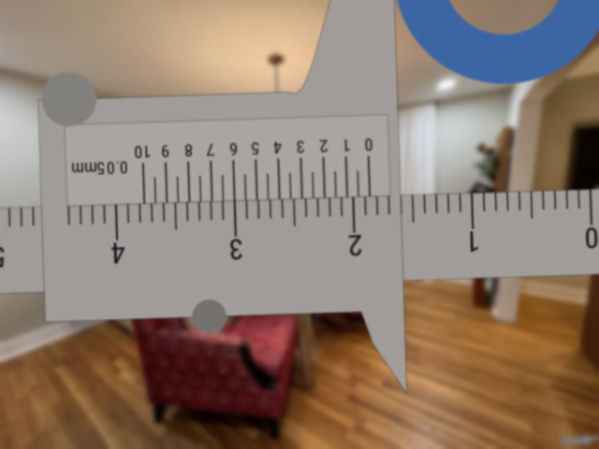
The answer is 18.6 mm
